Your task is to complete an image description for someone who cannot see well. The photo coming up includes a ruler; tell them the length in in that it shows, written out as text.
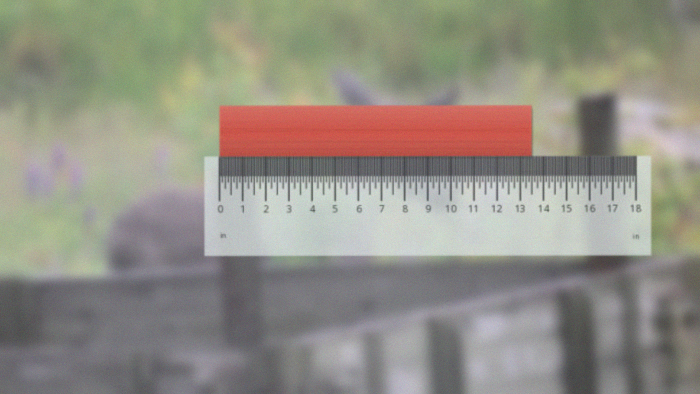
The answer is 13.5 in
